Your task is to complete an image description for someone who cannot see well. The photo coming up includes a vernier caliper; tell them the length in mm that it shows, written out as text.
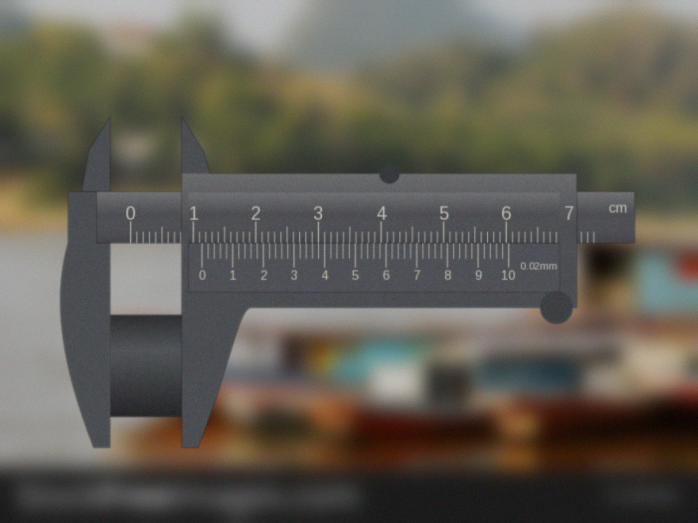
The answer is 11.4 mm
